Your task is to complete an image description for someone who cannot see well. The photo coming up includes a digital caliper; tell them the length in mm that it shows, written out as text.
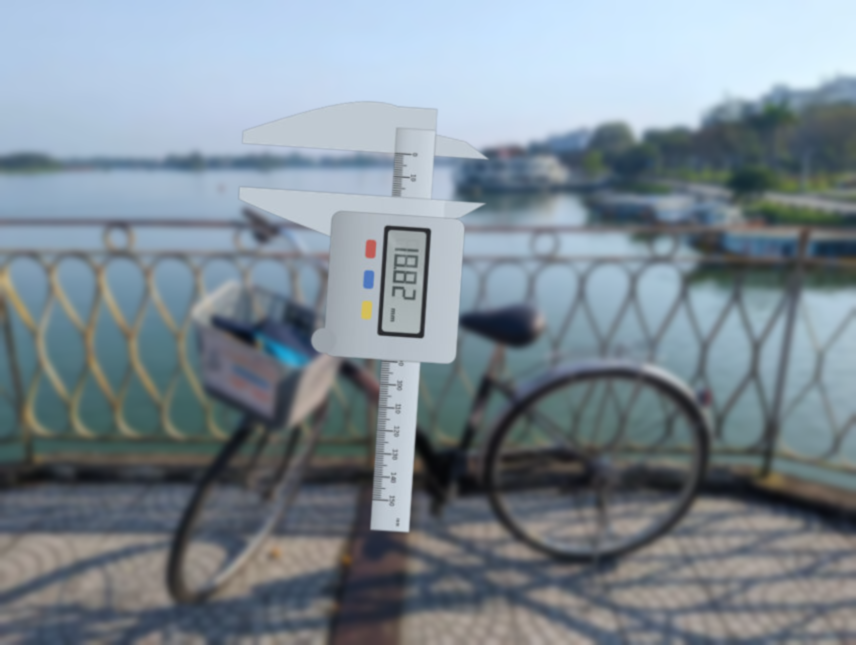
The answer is 18.82 mm
